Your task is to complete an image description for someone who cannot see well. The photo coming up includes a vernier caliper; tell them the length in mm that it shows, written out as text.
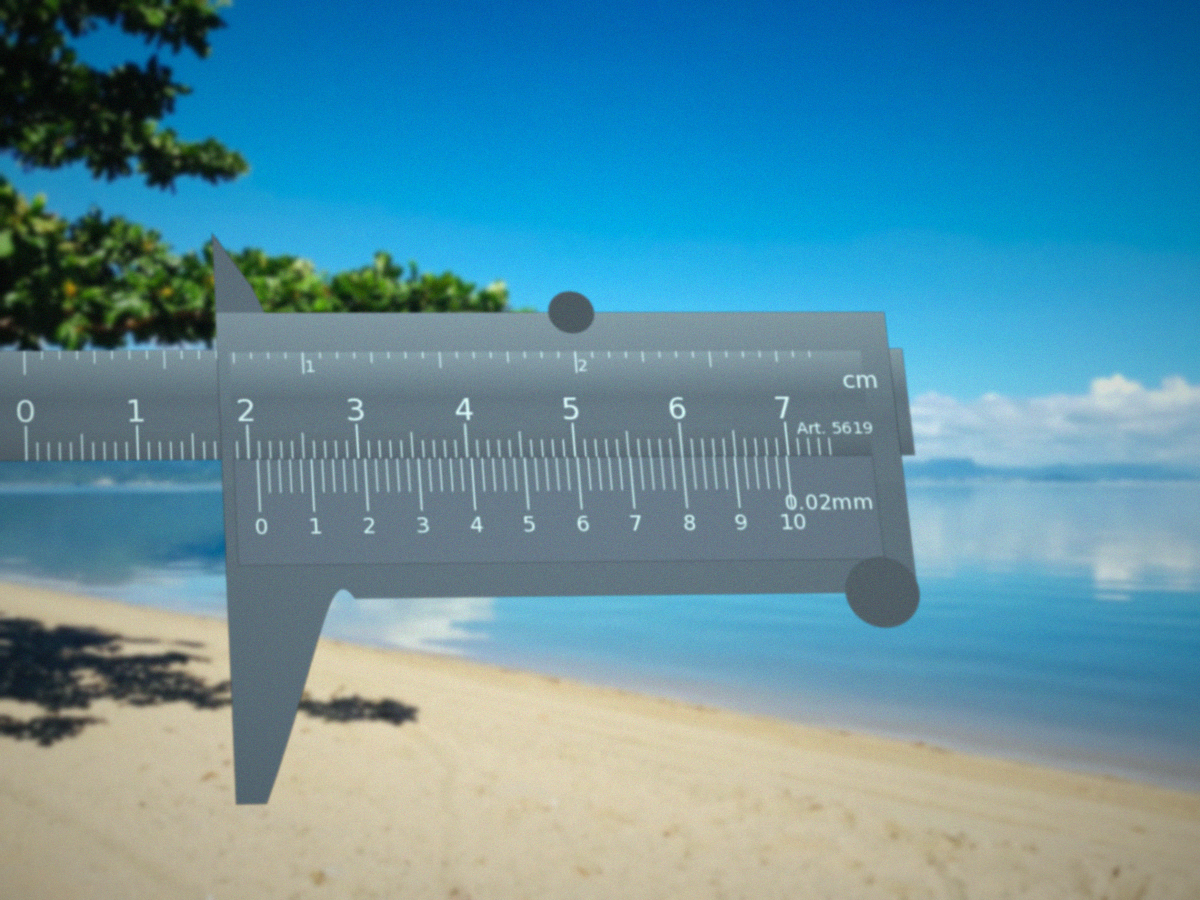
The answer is 20.8 mm
